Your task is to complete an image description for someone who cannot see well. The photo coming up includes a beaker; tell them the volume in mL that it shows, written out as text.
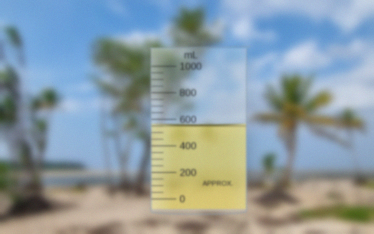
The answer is 550 mL
